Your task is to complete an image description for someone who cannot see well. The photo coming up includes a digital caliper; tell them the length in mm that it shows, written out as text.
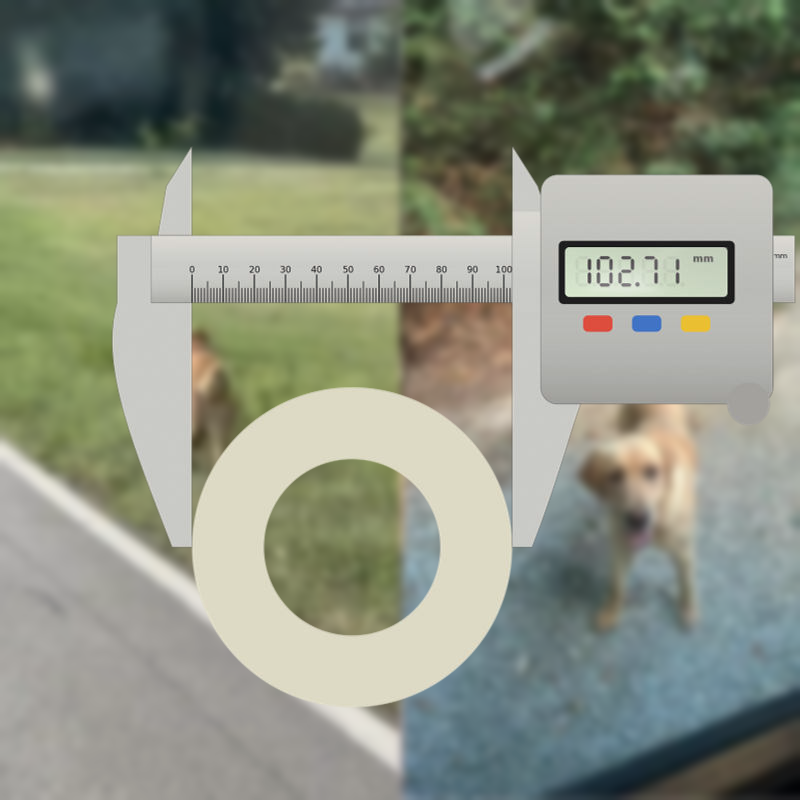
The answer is 102.71 mm
